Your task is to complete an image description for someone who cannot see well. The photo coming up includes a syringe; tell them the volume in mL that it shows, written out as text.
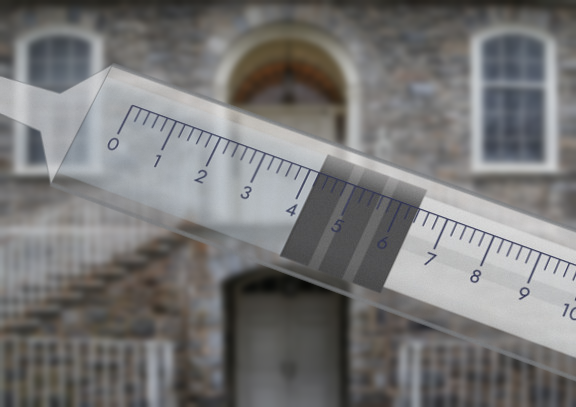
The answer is 4.2 mL
